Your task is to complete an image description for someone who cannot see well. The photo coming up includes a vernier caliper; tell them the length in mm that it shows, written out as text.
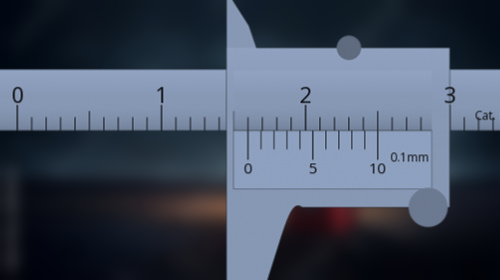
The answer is 16.0 mm
